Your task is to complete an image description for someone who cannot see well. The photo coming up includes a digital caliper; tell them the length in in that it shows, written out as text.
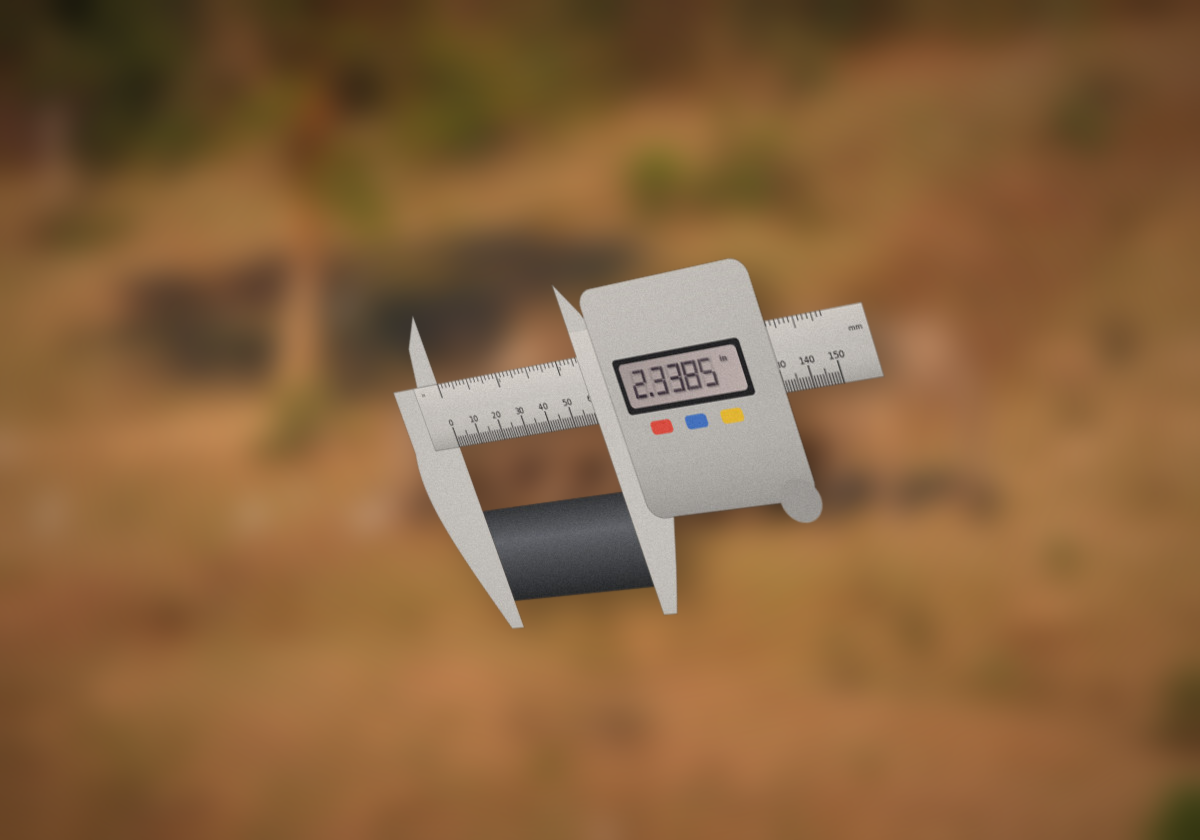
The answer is 2.3385 in
